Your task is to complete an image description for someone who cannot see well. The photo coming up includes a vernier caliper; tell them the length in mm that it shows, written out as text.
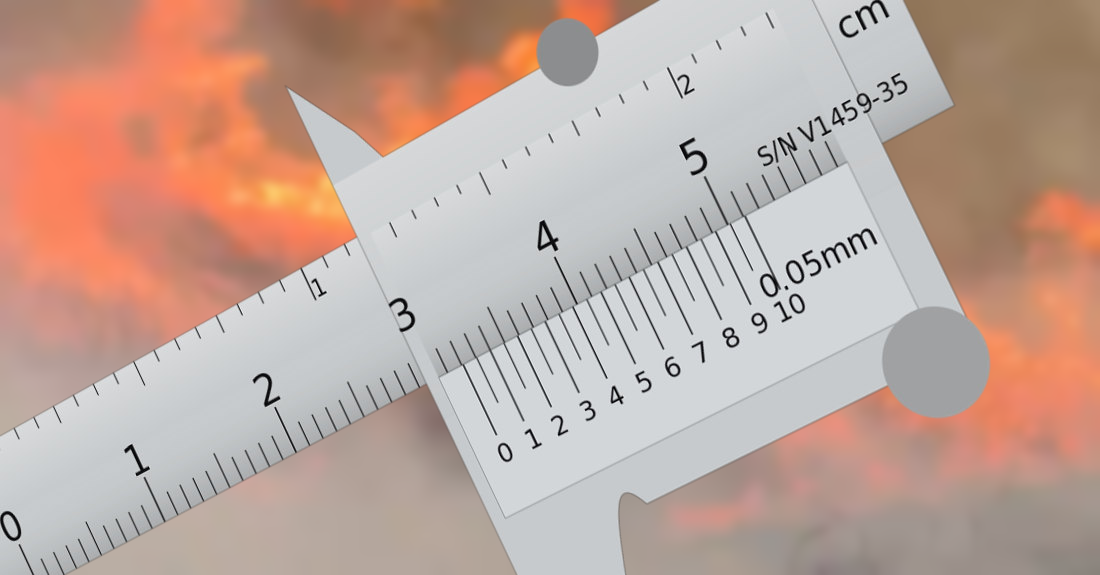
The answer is 32.1 mm
